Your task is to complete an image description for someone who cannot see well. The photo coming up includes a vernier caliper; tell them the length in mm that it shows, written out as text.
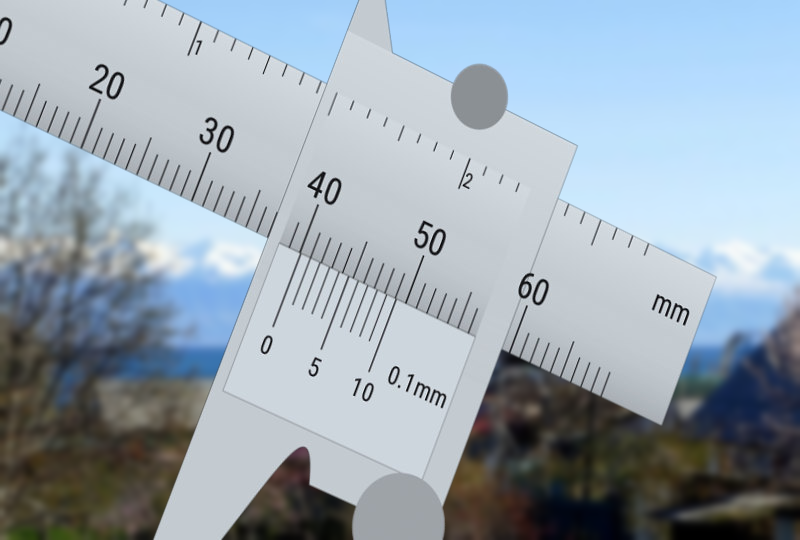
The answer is 40.1 mm
